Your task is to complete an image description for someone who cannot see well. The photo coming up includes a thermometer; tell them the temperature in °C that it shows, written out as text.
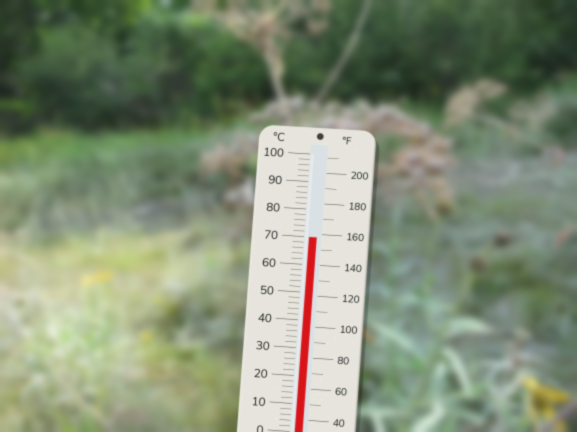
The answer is 70 °C
